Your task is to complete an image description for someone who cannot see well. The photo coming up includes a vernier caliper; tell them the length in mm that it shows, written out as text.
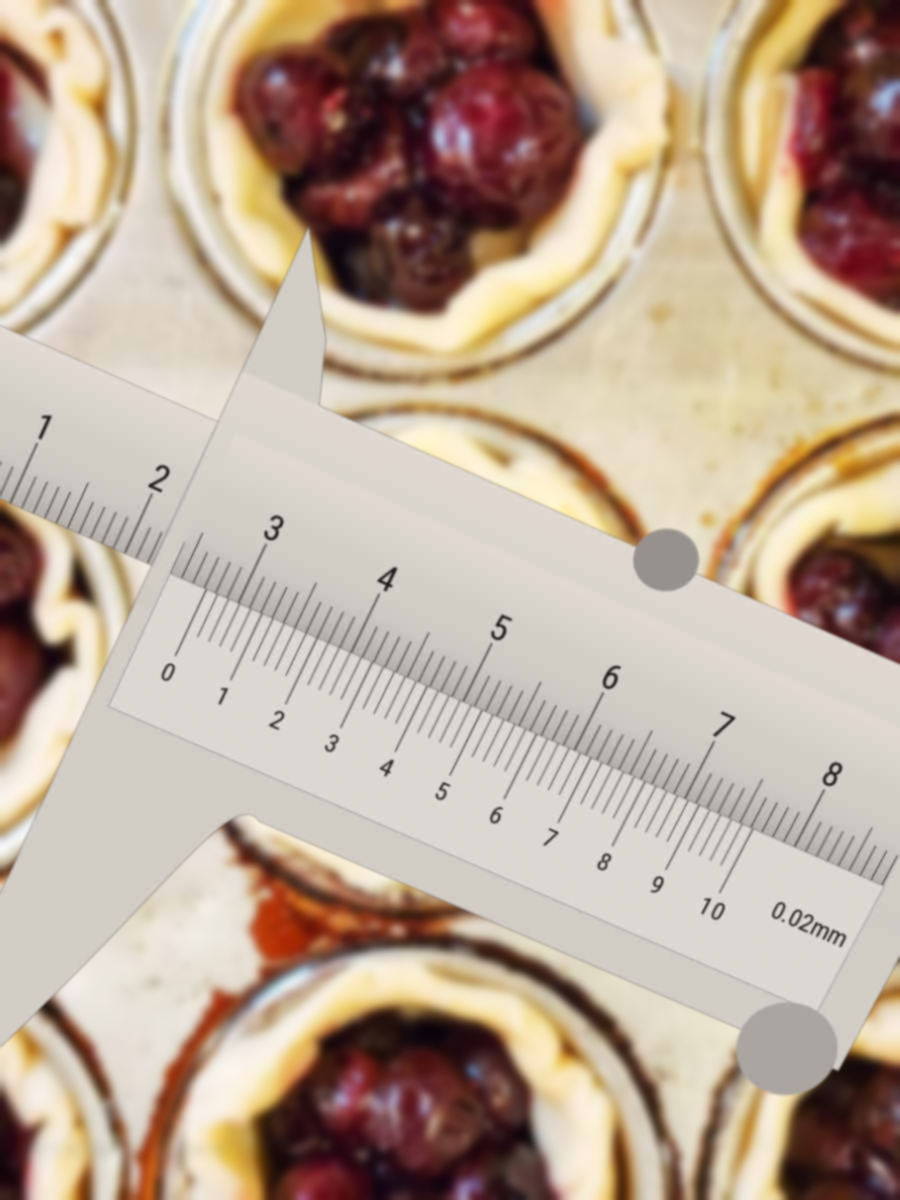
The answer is 27.2 mm
